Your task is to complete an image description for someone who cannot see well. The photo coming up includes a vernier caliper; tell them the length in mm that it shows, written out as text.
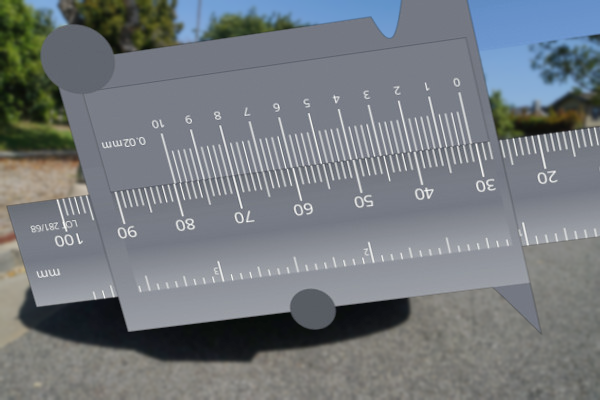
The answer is 30.8 mm
